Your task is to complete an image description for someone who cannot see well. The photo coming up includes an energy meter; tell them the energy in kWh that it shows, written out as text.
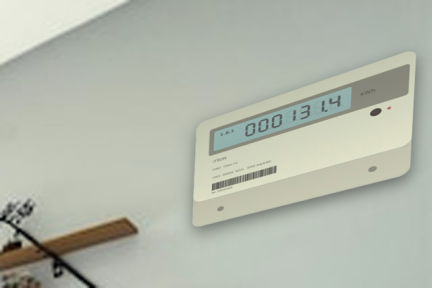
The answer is 131.4 kWh
